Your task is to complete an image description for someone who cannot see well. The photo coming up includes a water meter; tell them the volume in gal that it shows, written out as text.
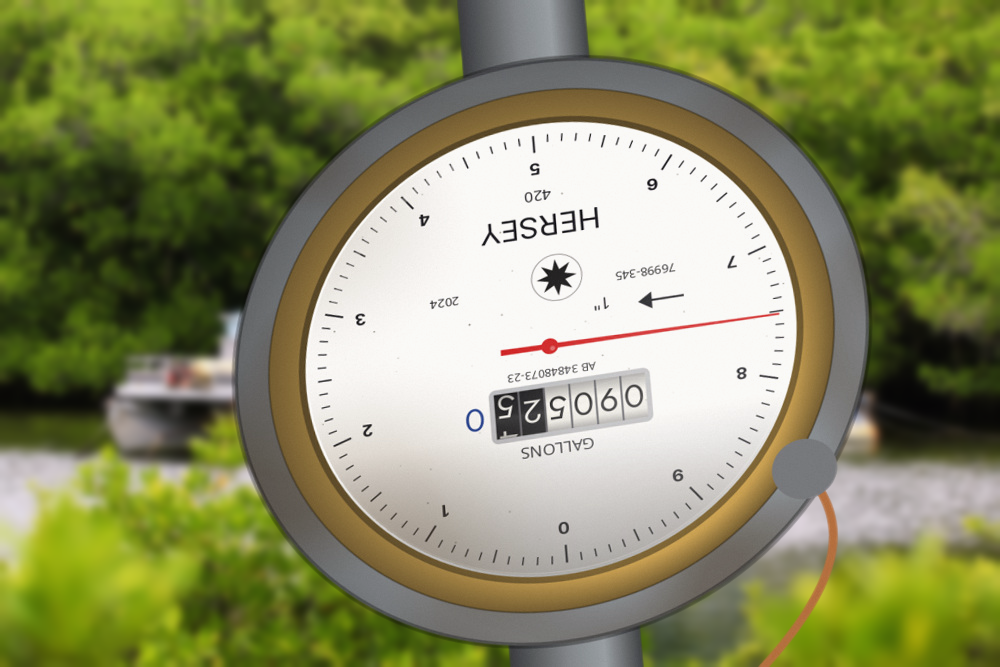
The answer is 905247.5 gal
